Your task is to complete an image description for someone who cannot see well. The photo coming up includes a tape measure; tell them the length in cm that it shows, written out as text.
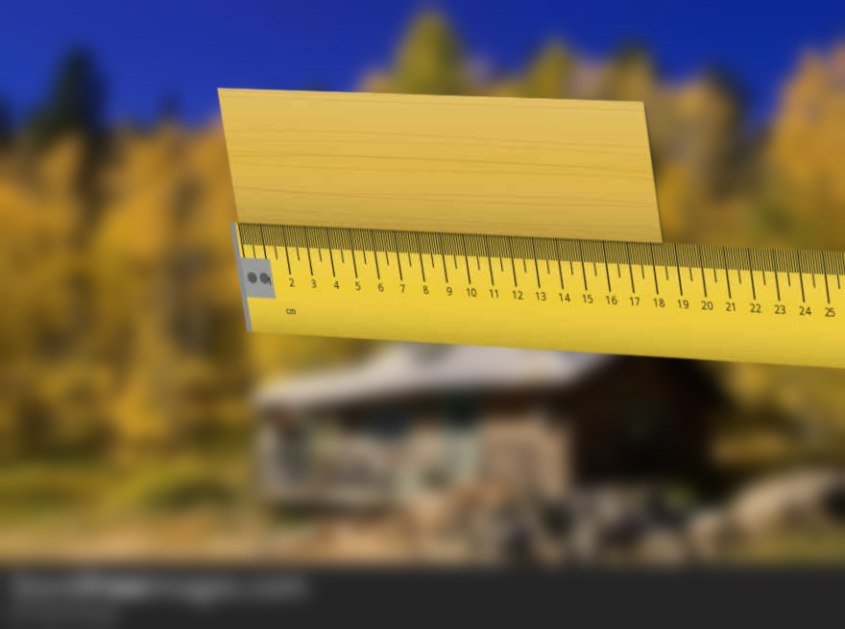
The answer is 18.5 cm
